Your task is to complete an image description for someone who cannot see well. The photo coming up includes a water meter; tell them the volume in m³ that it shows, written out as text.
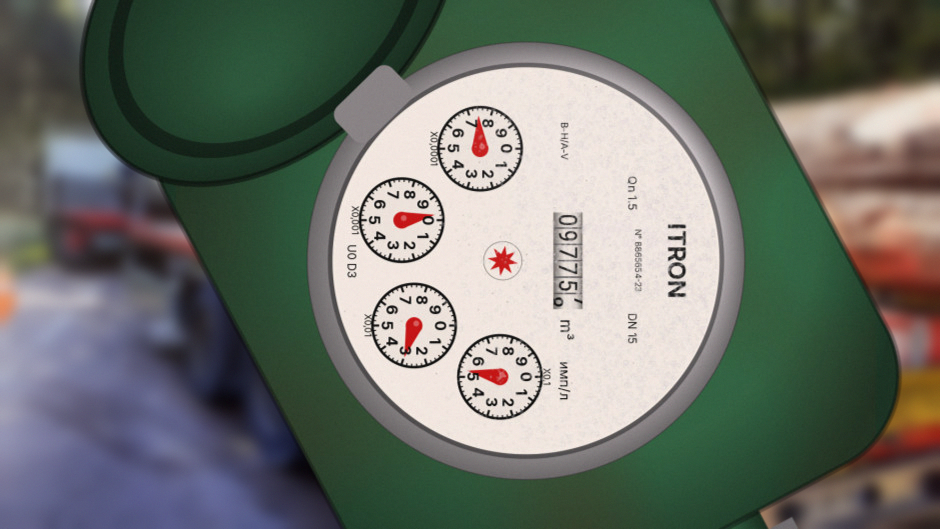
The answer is 97757.5297 m³
